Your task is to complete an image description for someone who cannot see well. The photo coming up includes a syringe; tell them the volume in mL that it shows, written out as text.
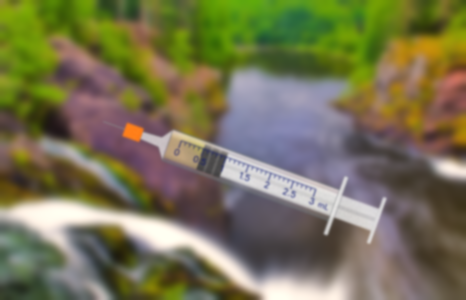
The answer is 0.5 mL
